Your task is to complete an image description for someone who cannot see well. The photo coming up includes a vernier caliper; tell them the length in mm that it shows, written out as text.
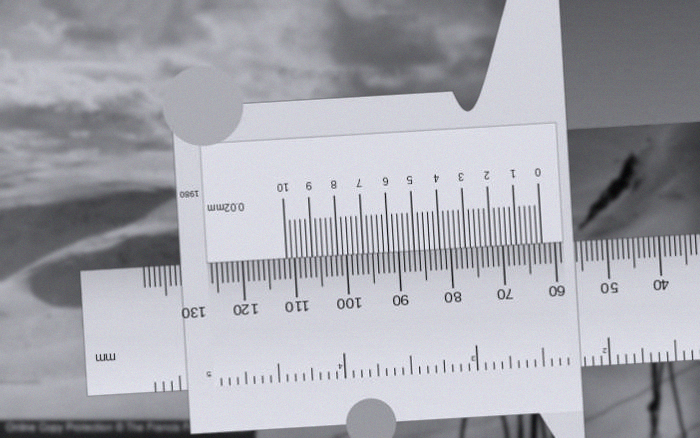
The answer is 62.5 mm
